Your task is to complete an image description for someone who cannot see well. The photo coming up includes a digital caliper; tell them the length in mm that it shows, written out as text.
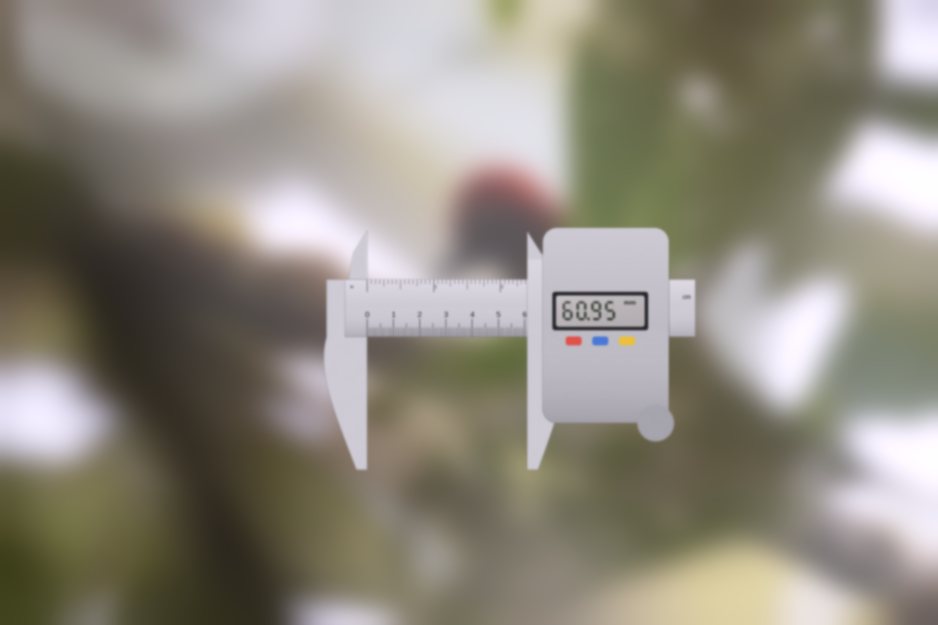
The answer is 60.95 mm
